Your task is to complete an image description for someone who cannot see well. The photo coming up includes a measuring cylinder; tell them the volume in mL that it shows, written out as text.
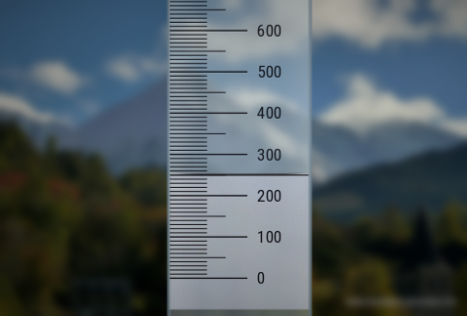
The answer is 250 mL
